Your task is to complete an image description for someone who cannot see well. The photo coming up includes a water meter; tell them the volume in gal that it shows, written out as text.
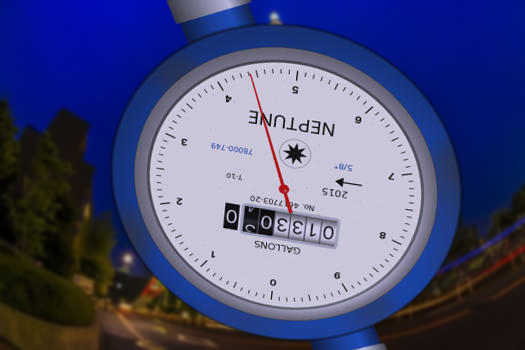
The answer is 133034.4 gal
